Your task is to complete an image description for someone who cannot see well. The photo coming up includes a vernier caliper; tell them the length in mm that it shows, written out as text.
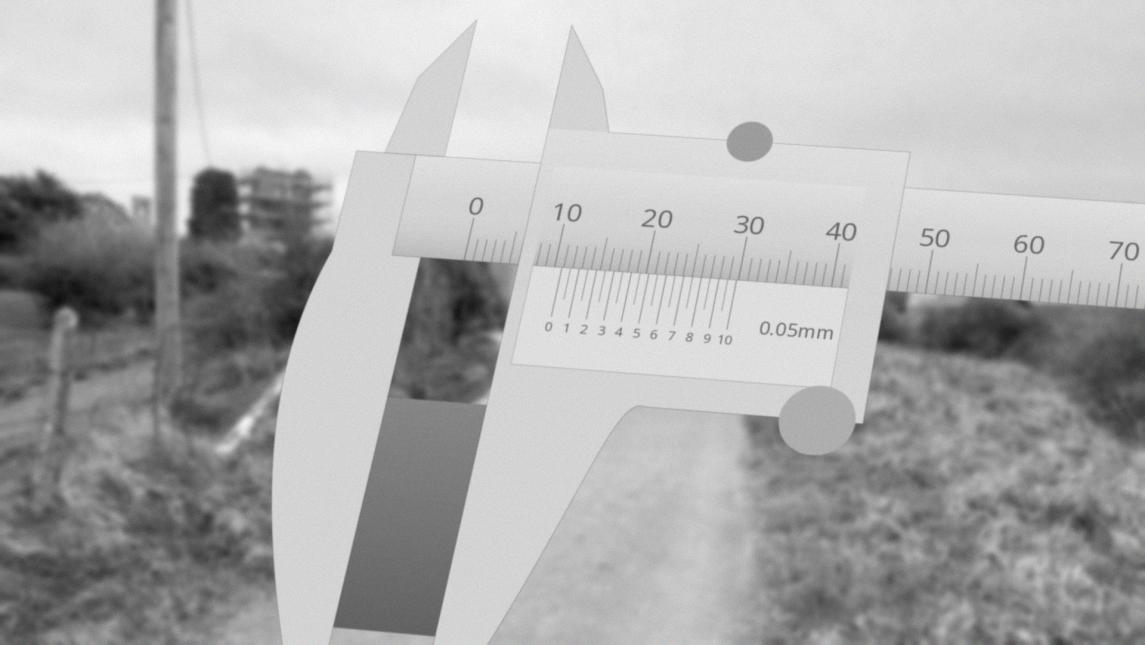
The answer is 10.8 mm
